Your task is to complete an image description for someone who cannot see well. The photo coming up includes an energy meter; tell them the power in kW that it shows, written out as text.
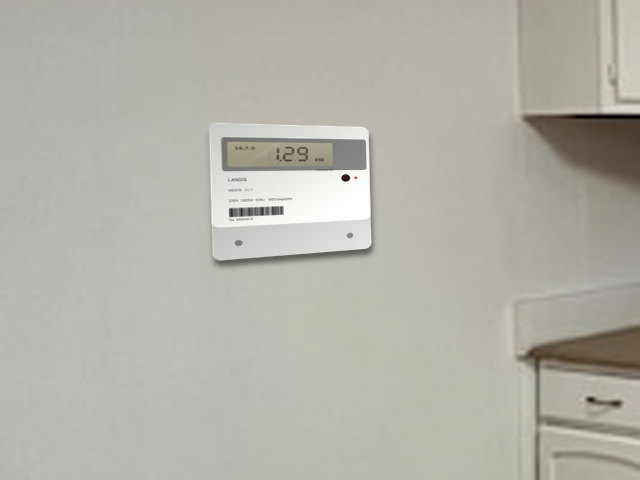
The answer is 1.29 kW
